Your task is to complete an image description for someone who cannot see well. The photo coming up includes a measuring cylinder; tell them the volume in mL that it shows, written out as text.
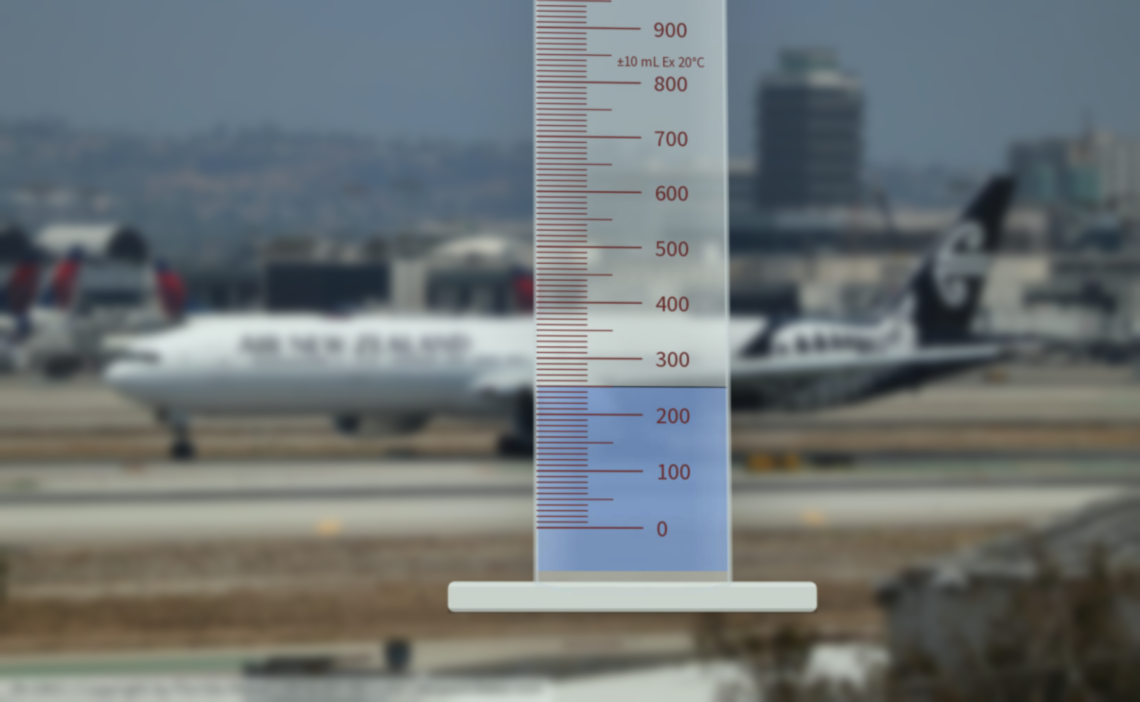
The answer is 250 mL
